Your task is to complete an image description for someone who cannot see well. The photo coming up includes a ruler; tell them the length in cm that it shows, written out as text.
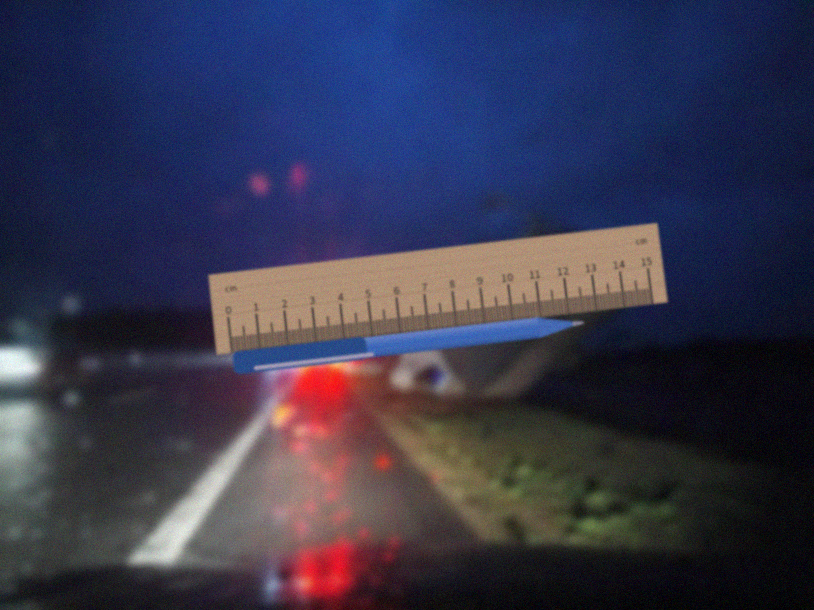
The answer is 12.5 cm
